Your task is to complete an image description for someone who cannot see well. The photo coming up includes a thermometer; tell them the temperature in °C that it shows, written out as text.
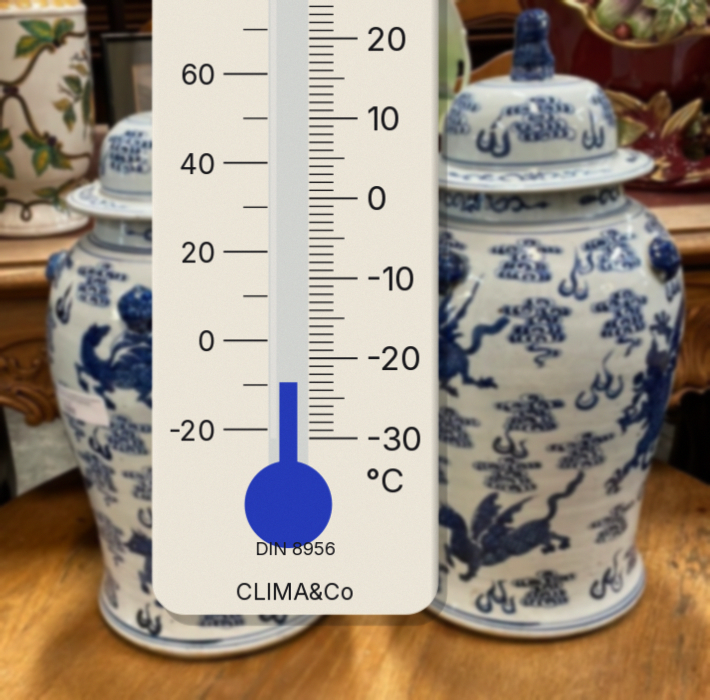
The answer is -23 °C
